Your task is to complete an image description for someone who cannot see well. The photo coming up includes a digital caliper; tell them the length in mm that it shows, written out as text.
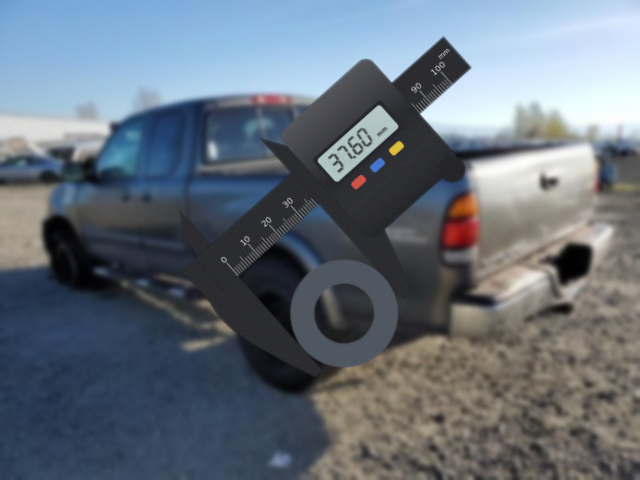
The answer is 37.60 mm
